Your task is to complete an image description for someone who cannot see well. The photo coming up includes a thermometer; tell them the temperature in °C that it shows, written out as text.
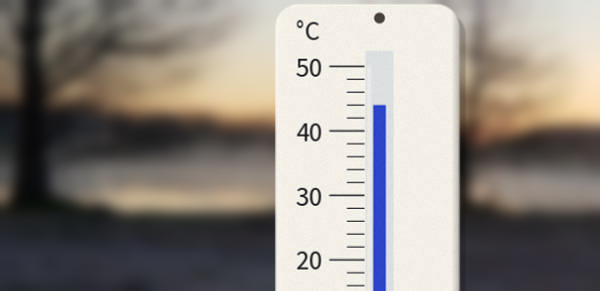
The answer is 44 °C
